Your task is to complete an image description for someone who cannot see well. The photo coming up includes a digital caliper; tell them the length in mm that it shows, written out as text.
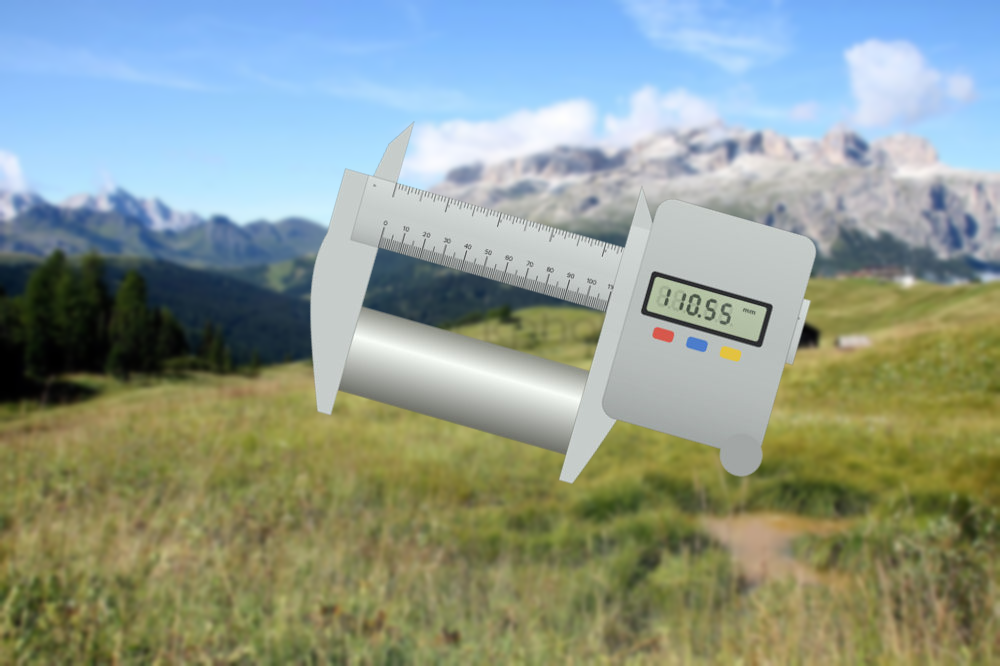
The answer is 110.55 mm
